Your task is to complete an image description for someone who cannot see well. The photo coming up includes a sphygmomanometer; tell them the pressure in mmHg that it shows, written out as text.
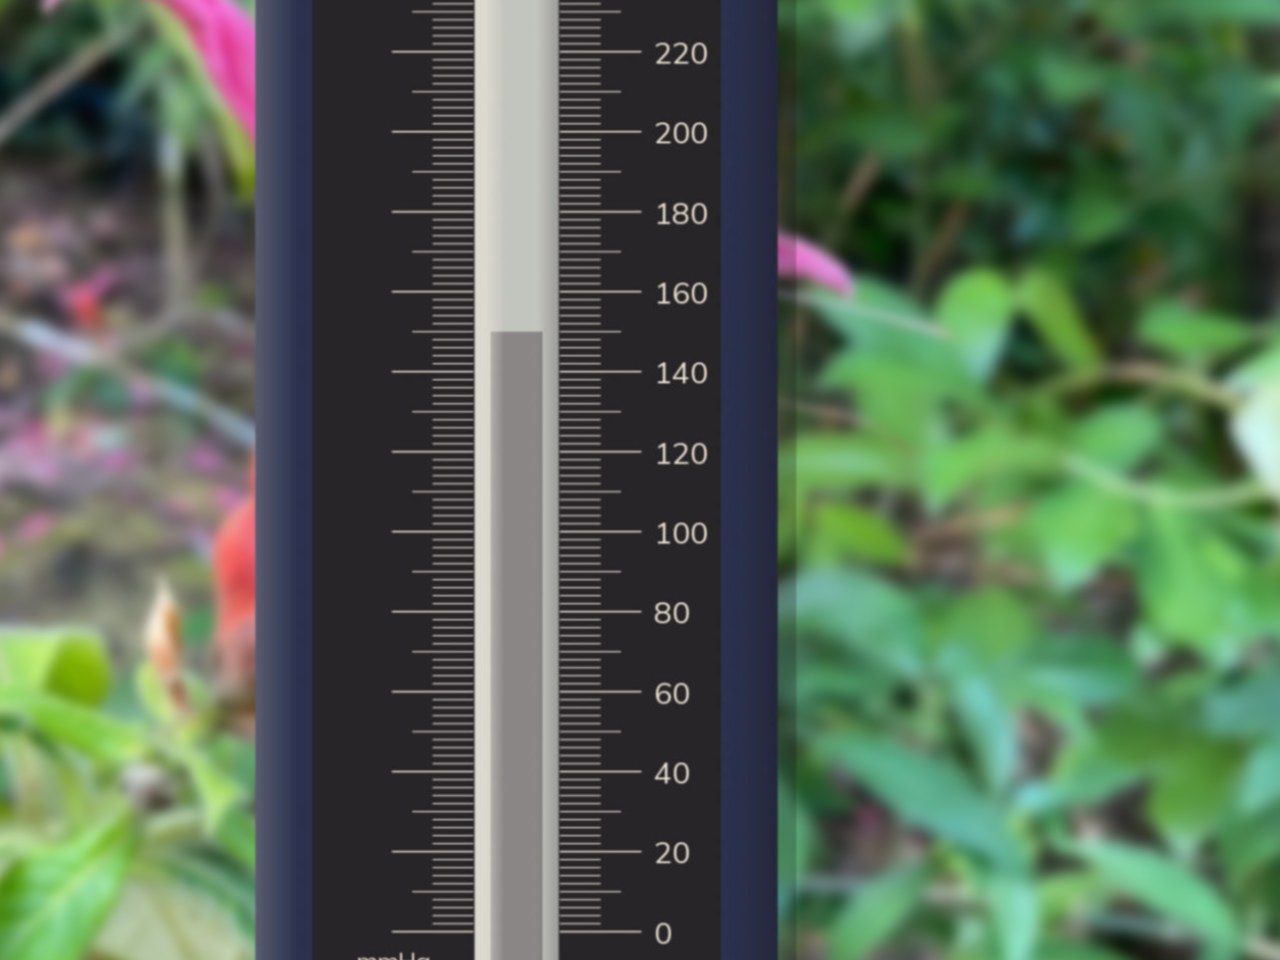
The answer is 150 mmHg
